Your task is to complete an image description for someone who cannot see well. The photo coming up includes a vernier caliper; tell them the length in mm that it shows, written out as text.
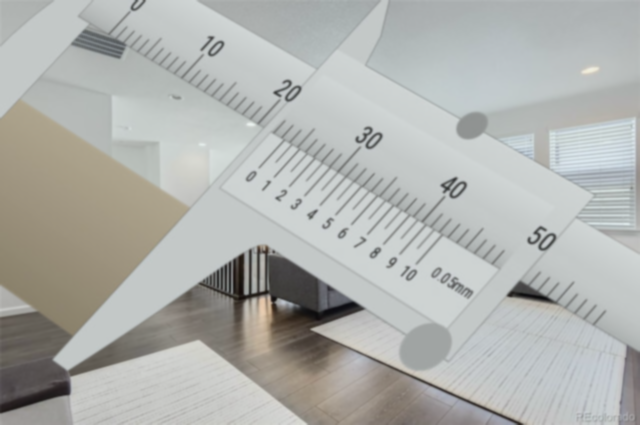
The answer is 23.4 mm
